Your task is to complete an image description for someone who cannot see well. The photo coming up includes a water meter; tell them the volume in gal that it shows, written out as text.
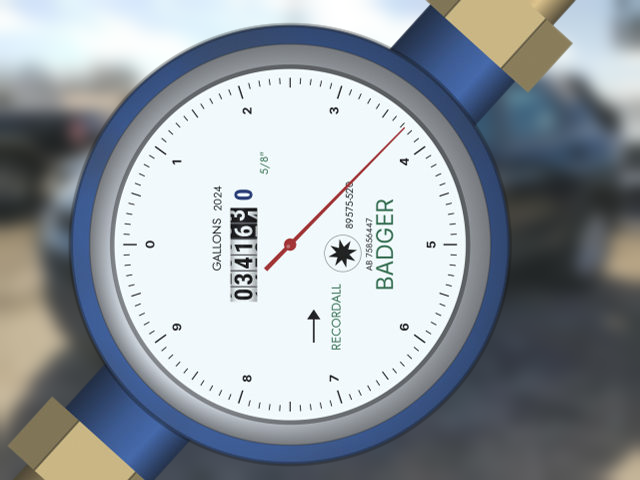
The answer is 341633.7 gal
